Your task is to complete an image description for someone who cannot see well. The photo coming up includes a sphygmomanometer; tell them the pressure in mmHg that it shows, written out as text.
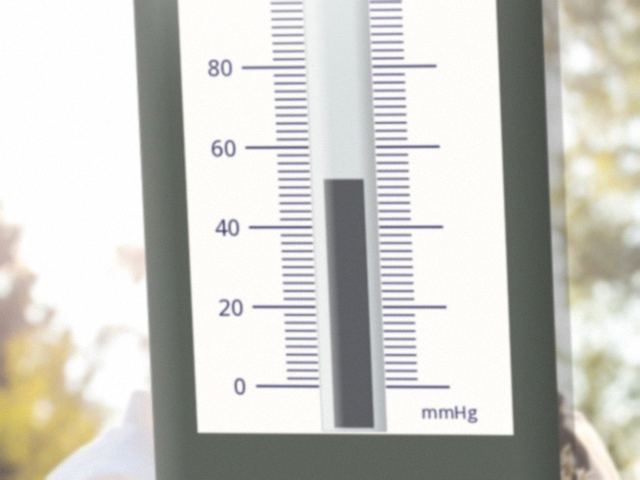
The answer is 52 mmHg
